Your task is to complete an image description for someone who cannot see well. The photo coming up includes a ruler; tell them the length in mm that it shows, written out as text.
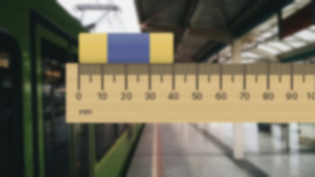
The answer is 40 mm
